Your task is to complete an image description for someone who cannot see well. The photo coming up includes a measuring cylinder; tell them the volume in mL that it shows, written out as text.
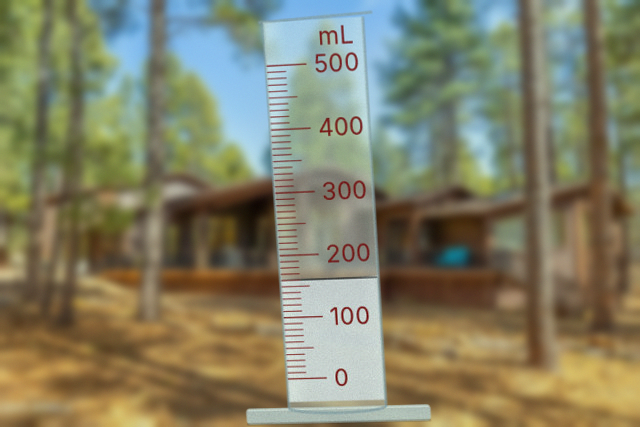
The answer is 160 mL
